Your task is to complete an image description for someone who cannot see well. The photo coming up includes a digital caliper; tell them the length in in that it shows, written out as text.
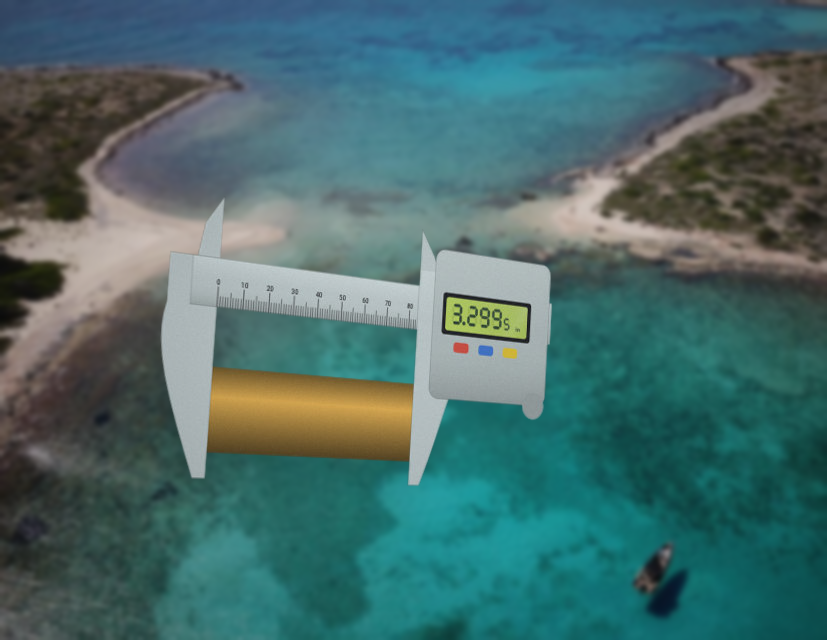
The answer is 3.2995 in
